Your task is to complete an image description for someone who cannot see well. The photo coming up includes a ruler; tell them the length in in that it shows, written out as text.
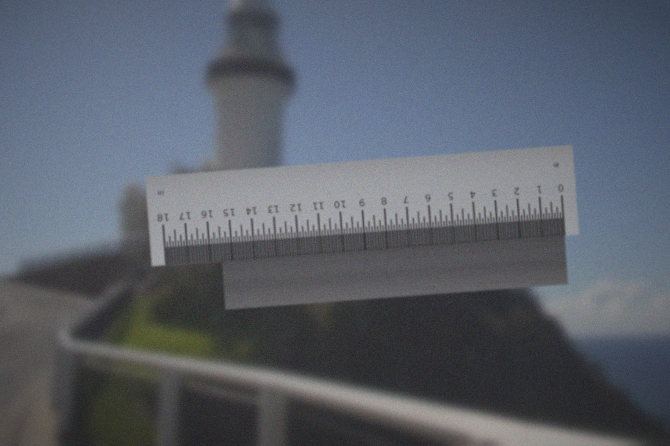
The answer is 15.5 in
